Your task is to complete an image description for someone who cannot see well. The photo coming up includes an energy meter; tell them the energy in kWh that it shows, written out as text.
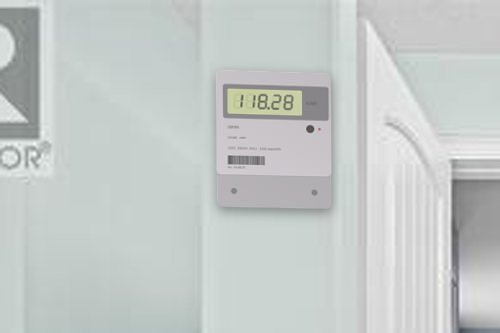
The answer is 118.28 kWh
